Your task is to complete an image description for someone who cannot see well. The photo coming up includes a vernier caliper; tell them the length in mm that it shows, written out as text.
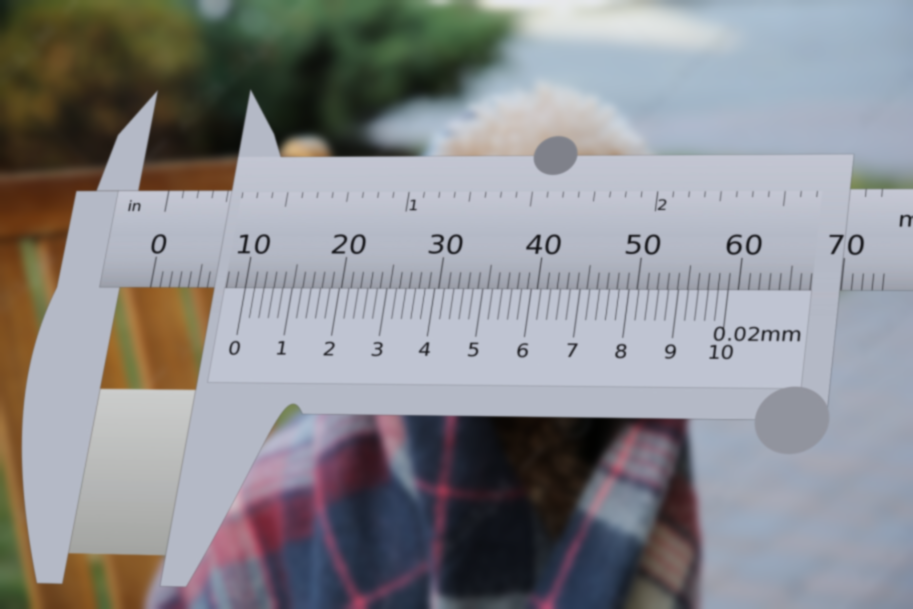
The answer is 10.0 mm
